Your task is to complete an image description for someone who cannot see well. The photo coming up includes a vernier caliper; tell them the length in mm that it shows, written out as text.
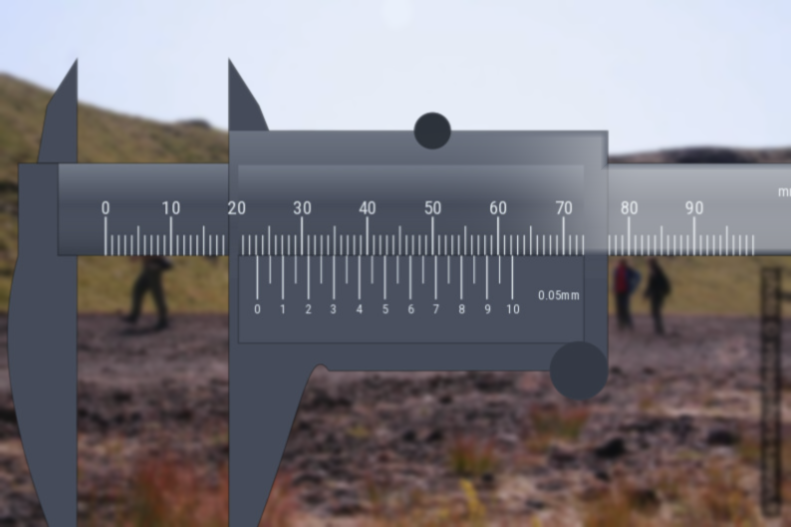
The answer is 23.2 mm
